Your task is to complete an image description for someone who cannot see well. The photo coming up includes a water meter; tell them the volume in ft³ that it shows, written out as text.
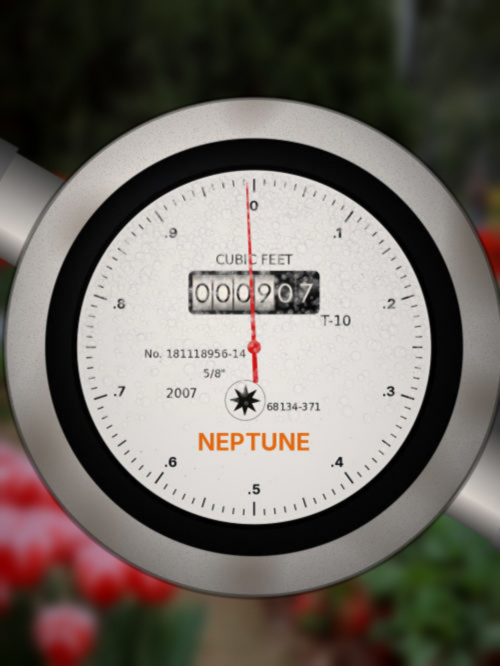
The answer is 906.99 ft³
